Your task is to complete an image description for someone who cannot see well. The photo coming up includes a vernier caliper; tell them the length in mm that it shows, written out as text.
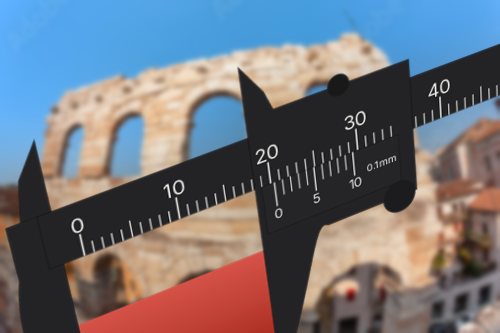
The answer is 20.4 mm
